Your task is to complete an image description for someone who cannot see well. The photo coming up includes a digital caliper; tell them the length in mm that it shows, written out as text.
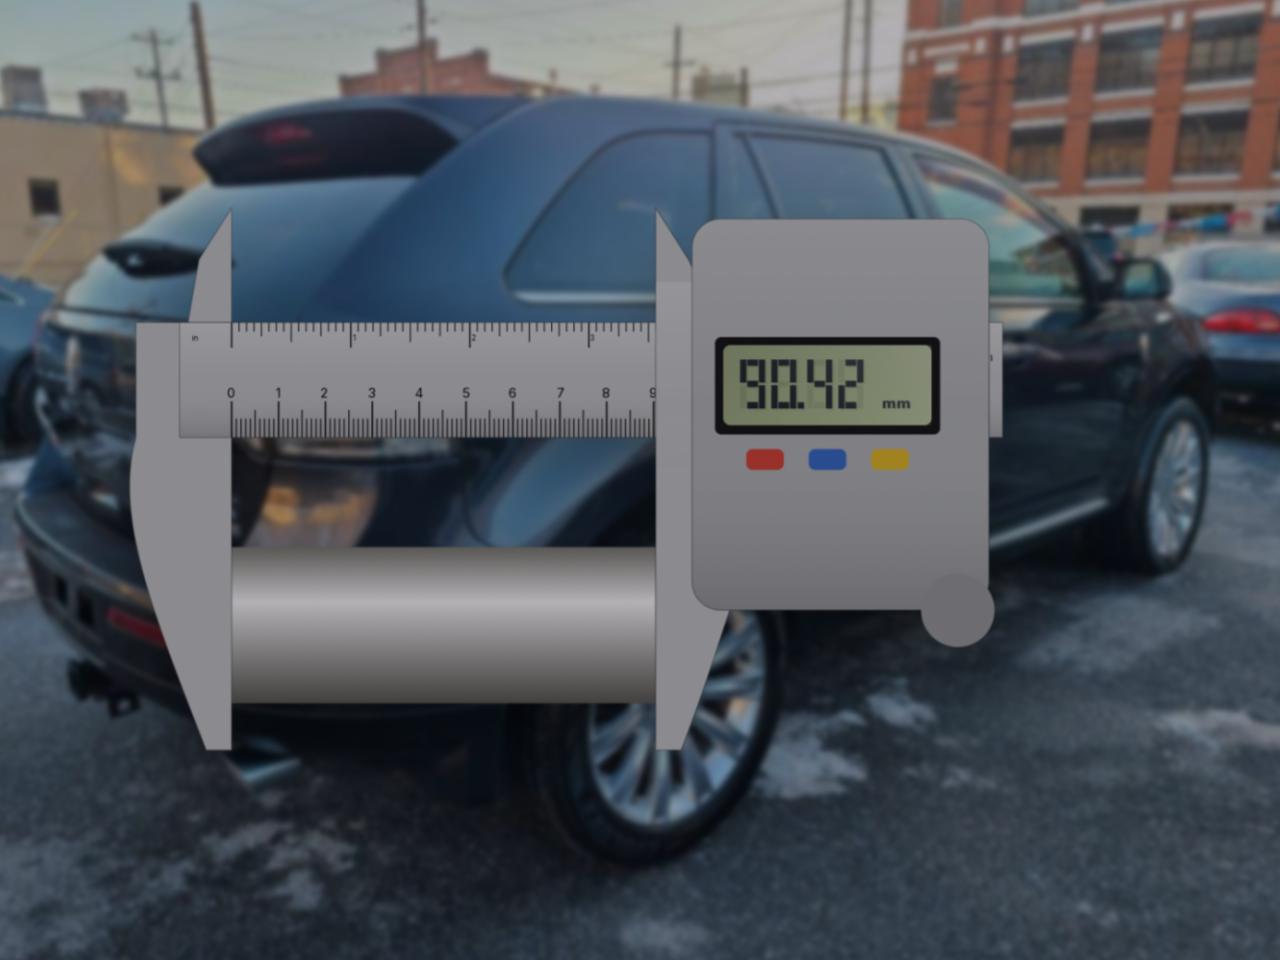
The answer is 90.42 mm
